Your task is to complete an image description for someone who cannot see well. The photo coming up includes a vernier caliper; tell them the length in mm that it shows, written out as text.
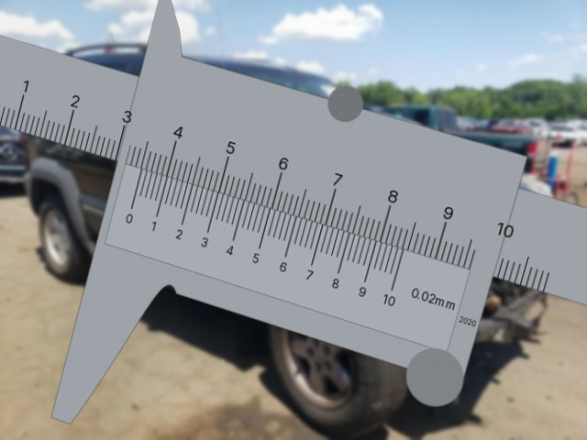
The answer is 35.2 mm
